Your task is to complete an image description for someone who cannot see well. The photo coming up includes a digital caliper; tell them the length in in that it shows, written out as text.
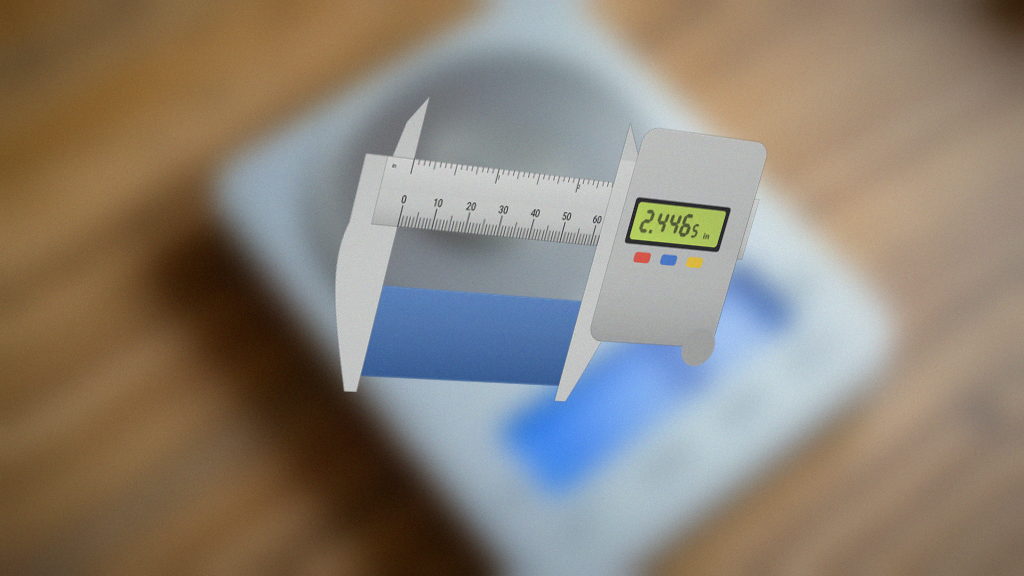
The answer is 2.4465 in
